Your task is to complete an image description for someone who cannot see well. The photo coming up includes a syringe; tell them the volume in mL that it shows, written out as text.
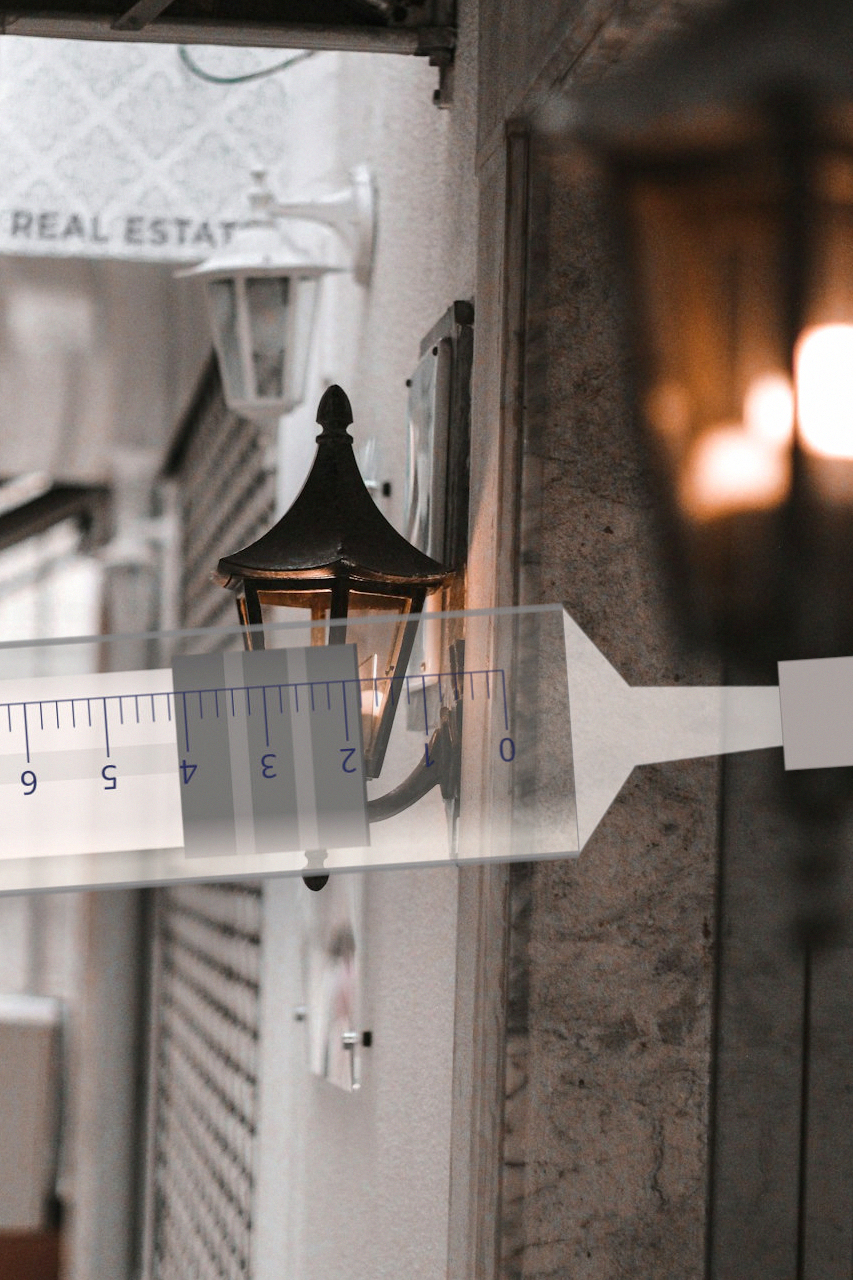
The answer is 1.8 mL
